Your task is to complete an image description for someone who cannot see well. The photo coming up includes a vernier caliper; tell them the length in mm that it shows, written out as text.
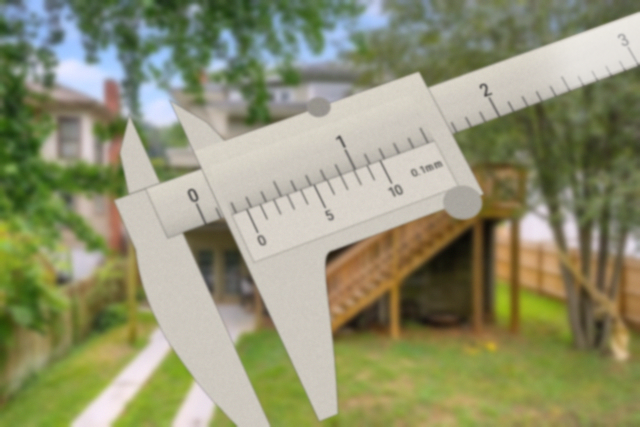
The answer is 2.7 mm
